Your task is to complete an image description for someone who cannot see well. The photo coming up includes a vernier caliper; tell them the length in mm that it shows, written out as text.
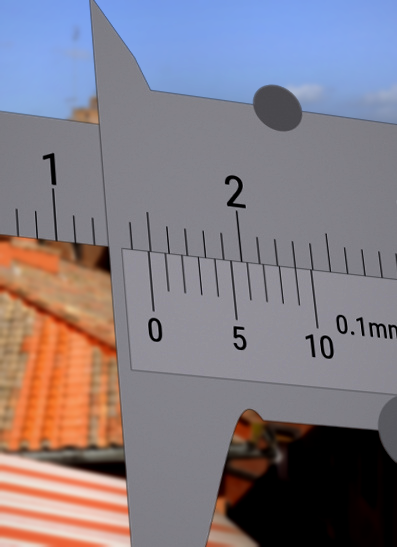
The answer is 14.9 mm
